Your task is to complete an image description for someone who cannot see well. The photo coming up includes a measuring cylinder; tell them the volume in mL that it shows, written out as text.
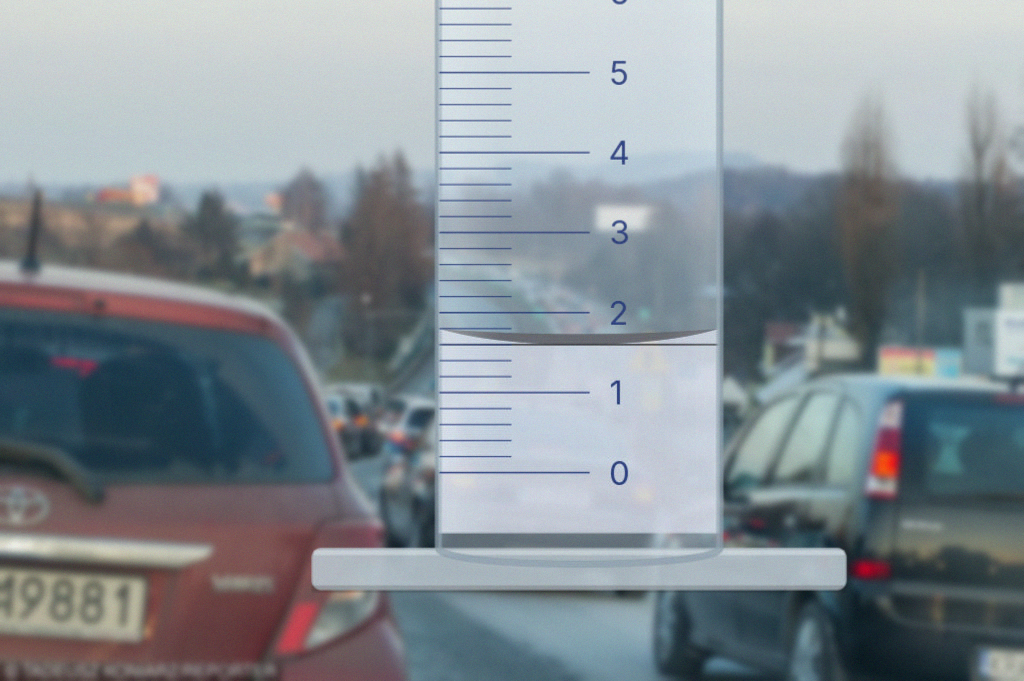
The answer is 1.6 mL
